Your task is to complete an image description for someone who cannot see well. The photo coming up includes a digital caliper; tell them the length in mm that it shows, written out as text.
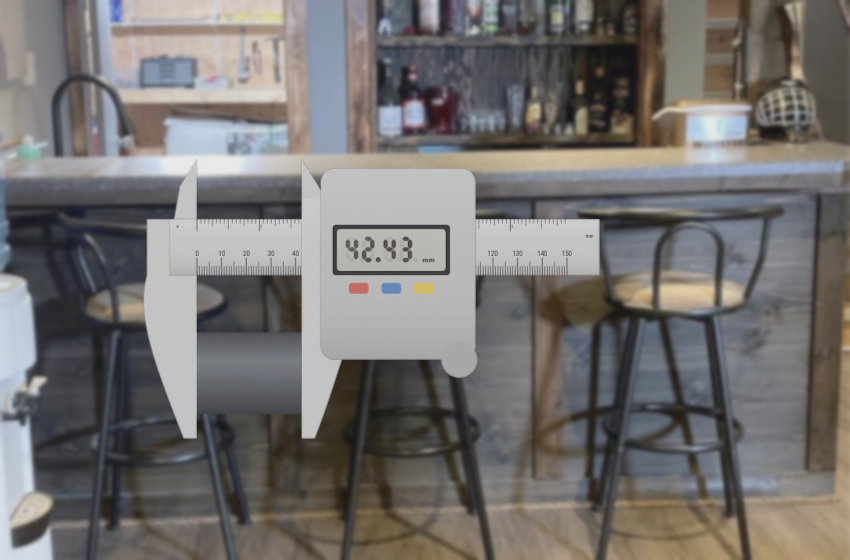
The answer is 42.43 mm
